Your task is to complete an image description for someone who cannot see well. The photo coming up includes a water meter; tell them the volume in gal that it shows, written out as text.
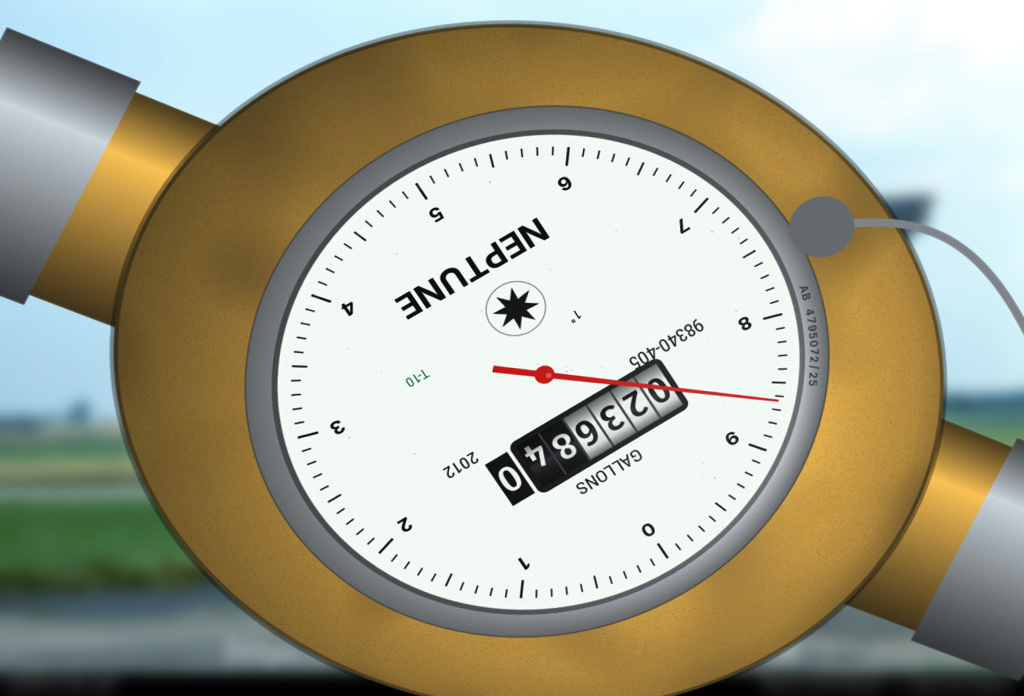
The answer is 236838.6 gal
